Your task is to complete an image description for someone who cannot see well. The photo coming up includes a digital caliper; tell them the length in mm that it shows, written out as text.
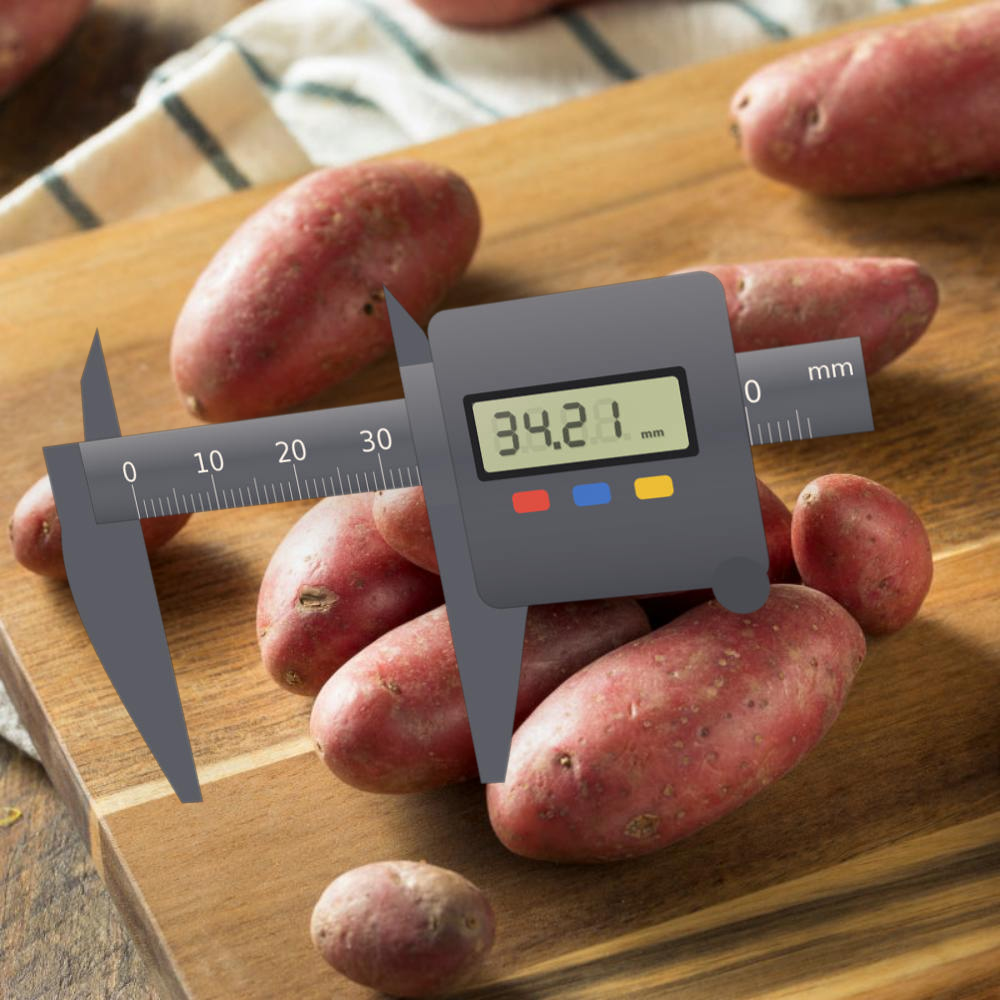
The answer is 34.21 mm
